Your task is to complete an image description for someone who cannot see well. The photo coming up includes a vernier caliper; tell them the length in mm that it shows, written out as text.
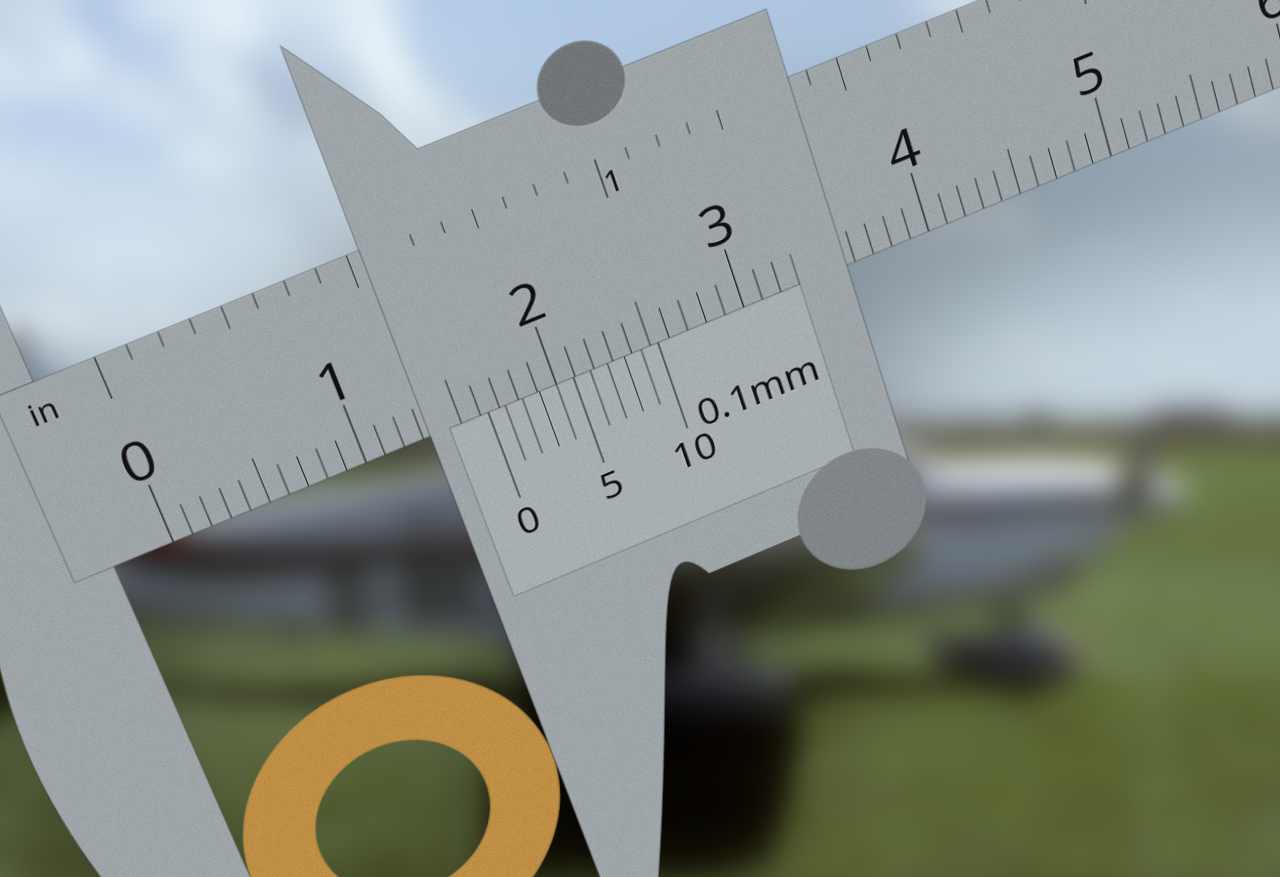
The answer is 16.4 mm
